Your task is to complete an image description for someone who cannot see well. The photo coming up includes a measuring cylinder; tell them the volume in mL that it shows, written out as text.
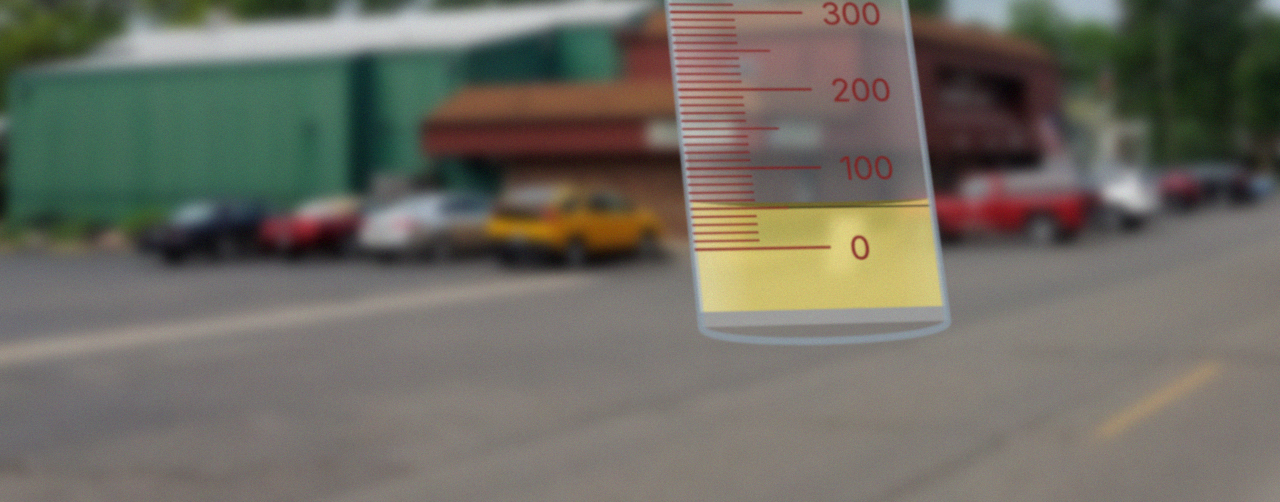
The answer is 50 mL
